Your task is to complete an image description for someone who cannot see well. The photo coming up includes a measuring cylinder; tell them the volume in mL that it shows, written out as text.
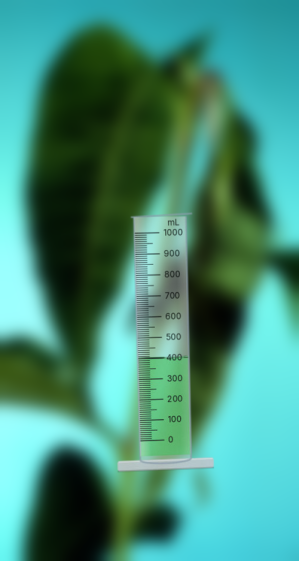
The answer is 400 mL
